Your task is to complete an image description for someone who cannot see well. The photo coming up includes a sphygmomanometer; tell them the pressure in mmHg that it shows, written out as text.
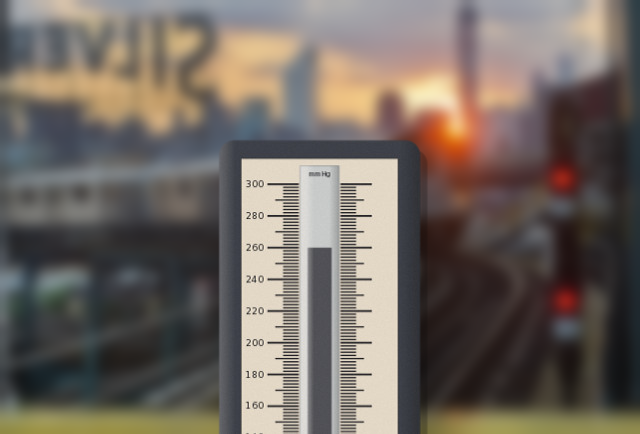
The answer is 260 mmHg
